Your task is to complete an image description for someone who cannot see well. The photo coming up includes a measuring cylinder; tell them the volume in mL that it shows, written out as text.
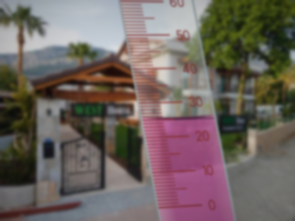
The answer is 25 mL
